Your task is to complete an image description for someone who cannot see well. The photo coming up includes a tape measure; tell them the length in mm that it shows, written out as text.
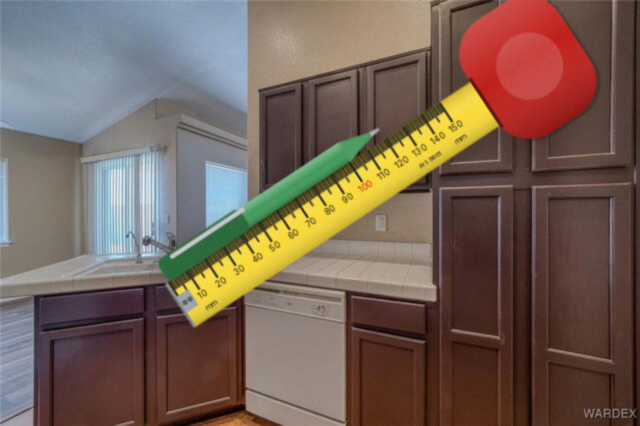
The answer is 120 mm
